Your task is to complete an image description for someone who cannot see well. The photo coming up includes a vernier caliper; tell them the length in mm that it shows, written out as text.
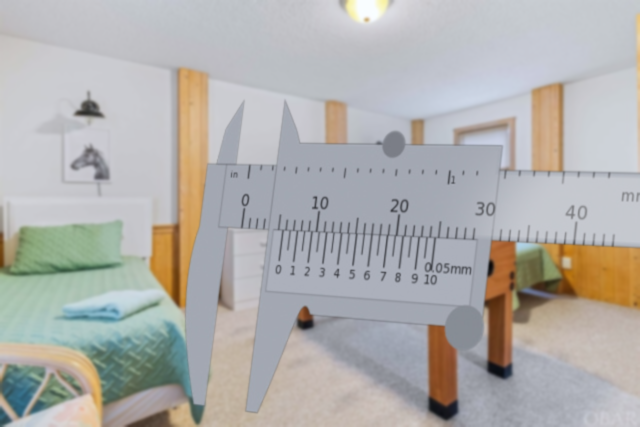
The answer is 5.6 mm
